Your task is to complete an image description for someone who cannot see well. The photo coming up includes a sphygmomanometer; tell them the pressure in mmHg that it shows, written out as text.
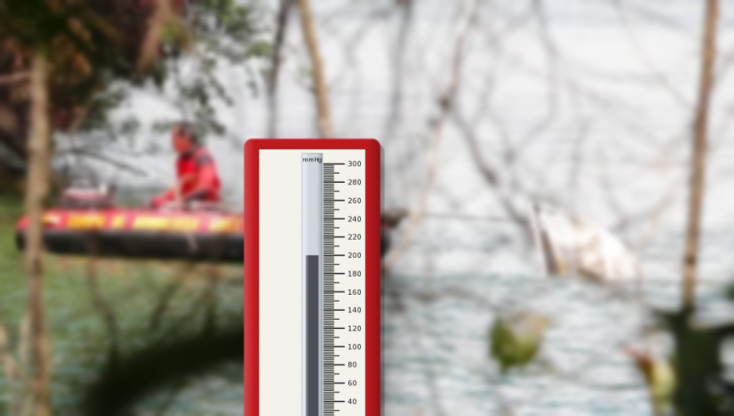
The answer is 200 mmHg
